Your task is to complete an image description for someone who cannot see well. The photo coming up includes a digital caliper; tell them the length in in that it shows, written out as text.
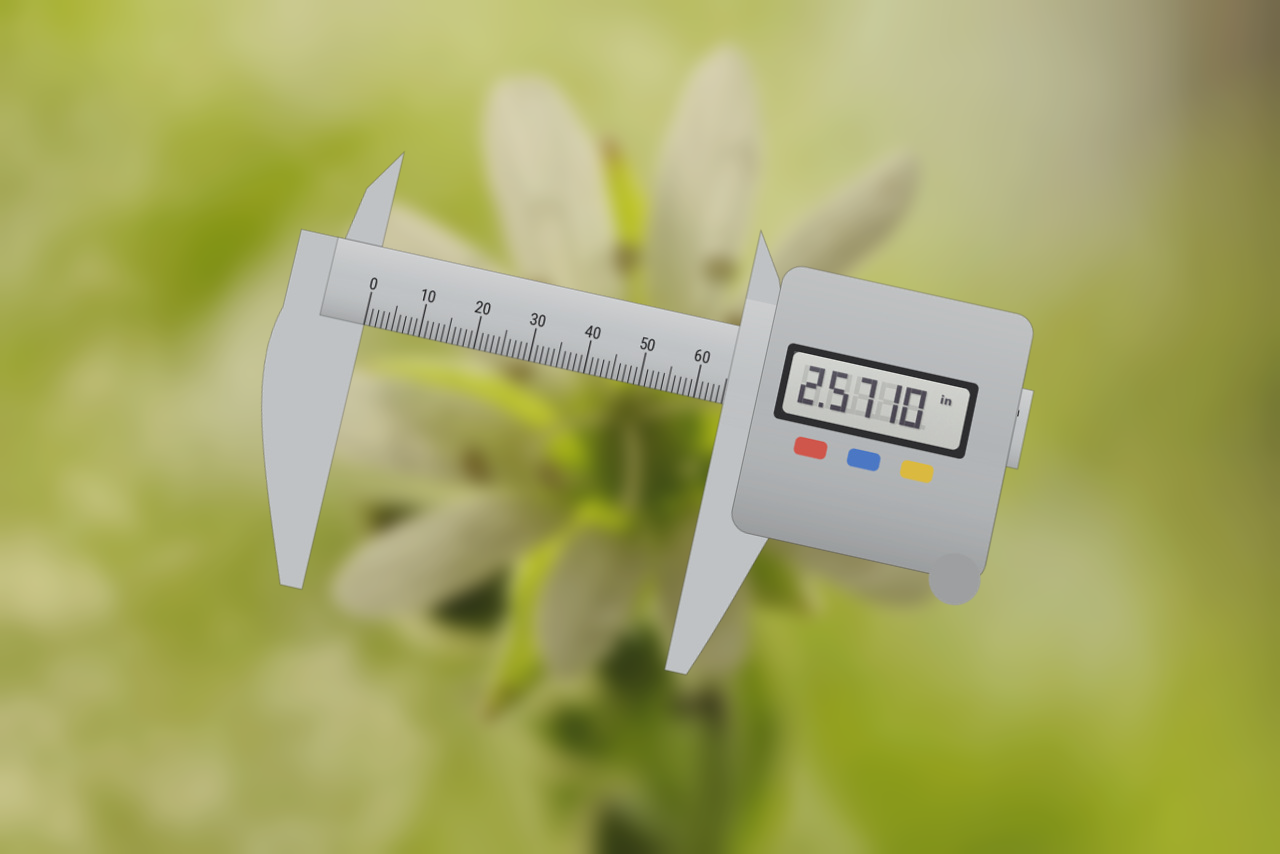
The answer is 2.5710 in
